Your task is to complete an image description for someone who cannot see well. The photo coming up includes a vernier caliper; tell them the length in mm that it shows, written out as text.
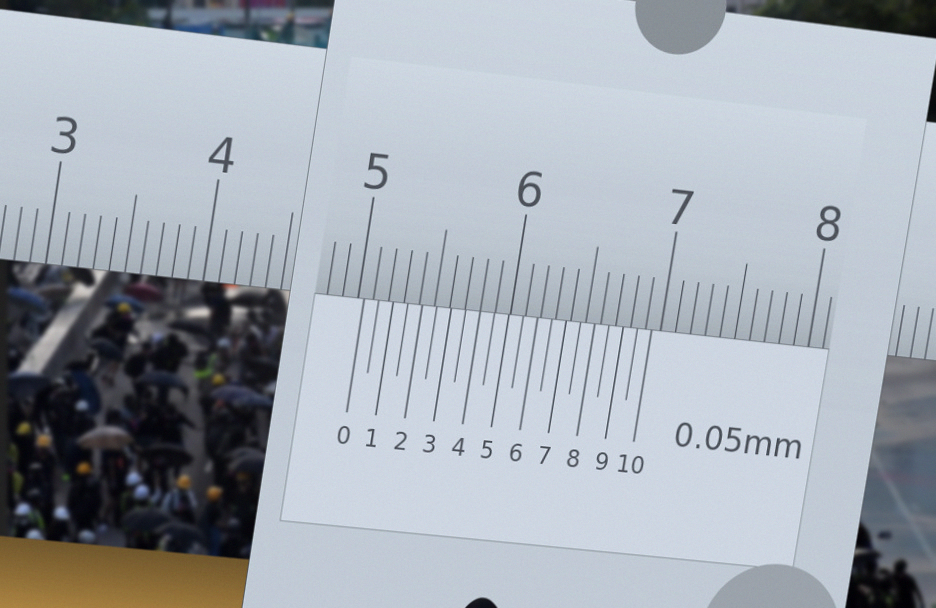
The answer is 50.4 mm
